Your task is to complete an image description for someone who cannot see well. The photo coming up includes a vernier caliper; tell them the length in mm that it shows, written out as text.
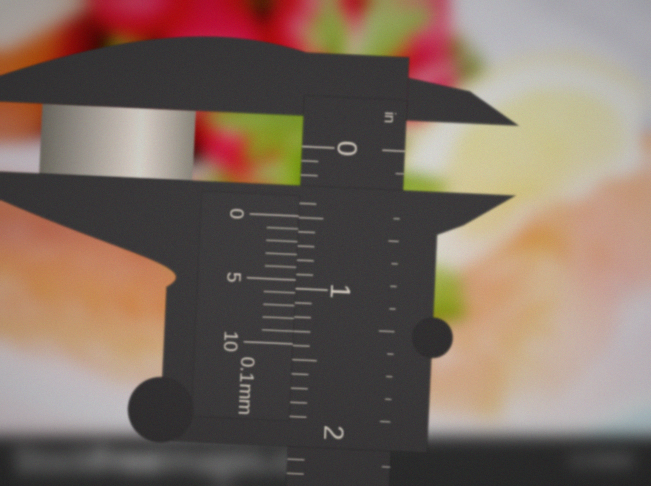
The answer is 4.9 mm
